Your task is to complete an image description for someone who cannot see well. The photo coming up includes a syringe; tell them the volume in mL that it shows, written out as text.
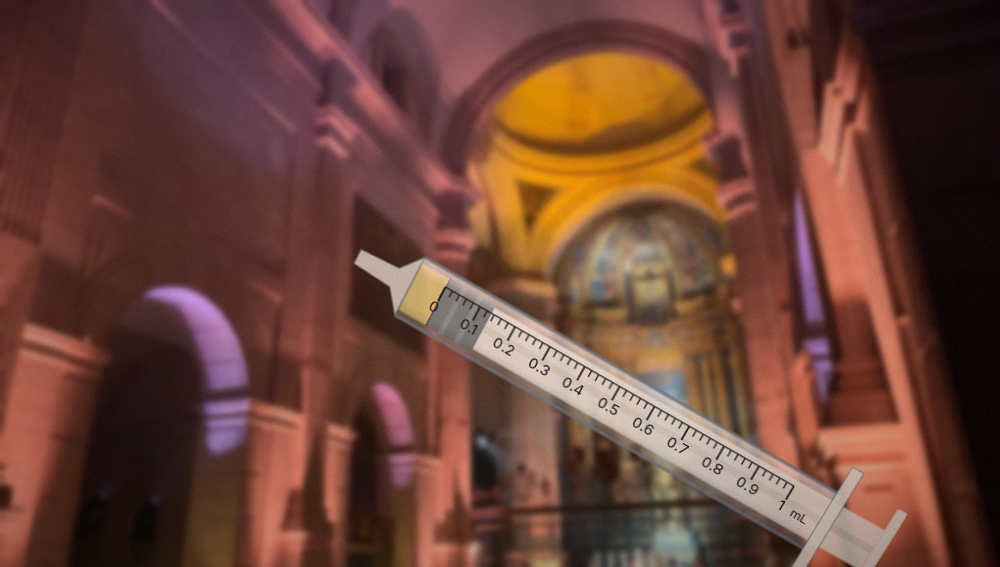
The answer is 0 mL
